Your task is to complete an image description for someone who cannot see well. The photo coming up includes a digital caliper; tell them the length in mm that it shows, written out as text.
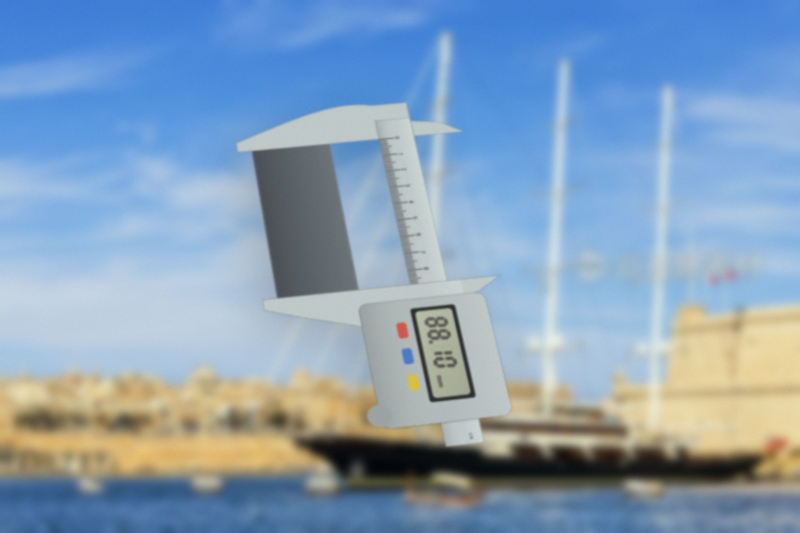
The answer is 88.10 mm
